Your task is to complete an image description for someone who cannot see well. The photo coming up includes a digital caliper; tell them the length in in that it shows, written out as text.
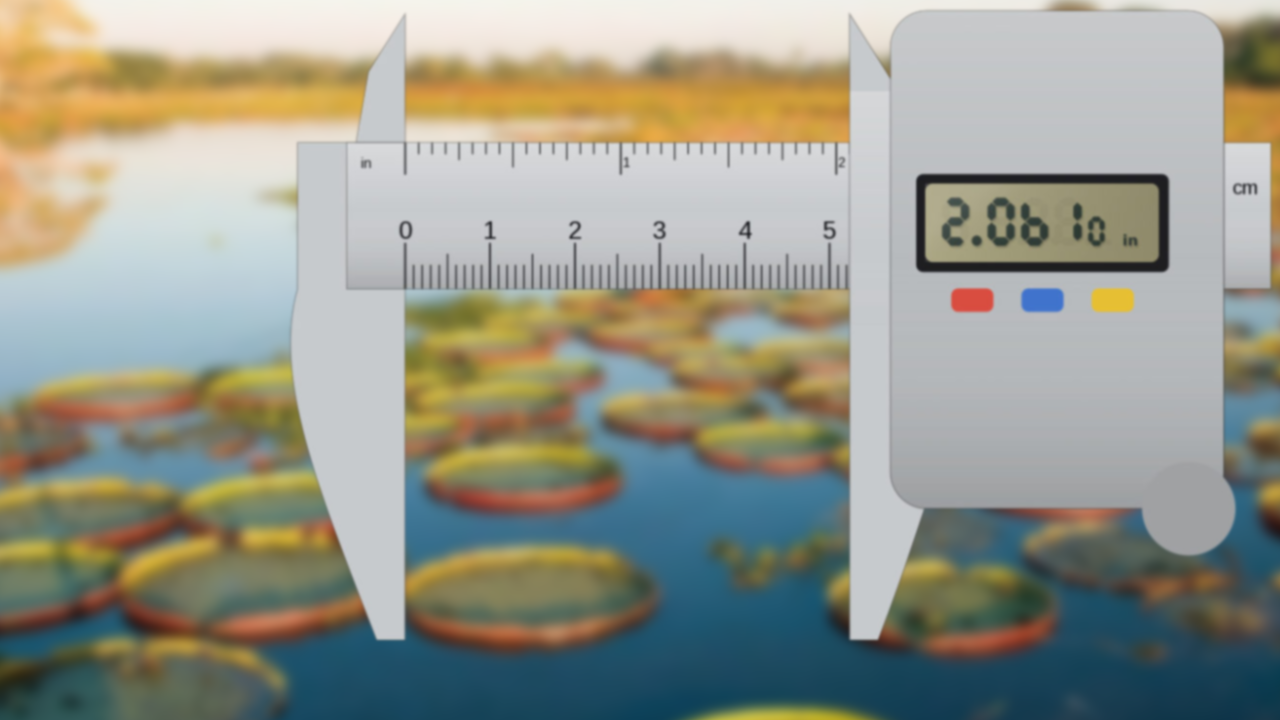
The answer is 2.0610 in
